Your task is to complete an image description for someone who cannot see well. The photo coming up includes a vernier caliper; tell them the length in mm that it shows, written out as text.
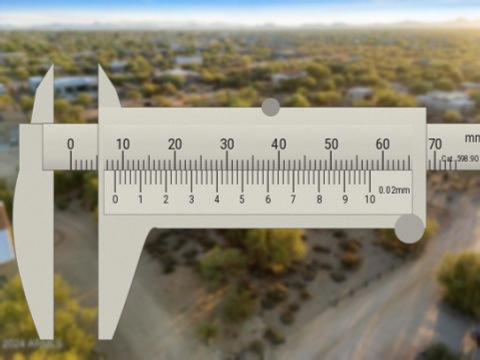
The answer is 8.5 mm
